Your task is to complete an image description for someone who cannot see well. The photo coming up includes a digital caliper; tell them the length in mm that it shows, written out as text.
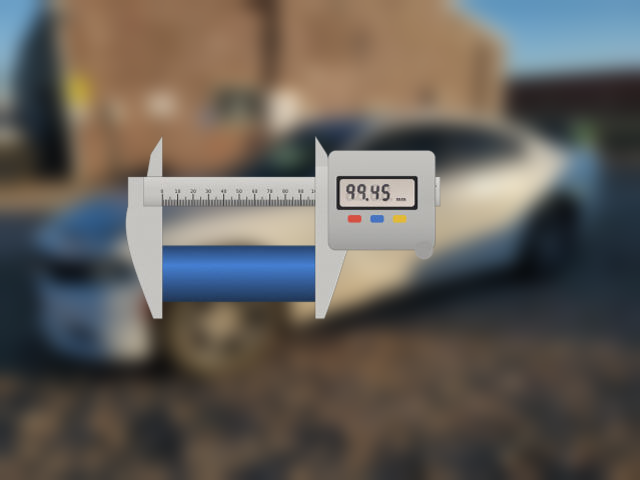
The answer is 99.45 mm
